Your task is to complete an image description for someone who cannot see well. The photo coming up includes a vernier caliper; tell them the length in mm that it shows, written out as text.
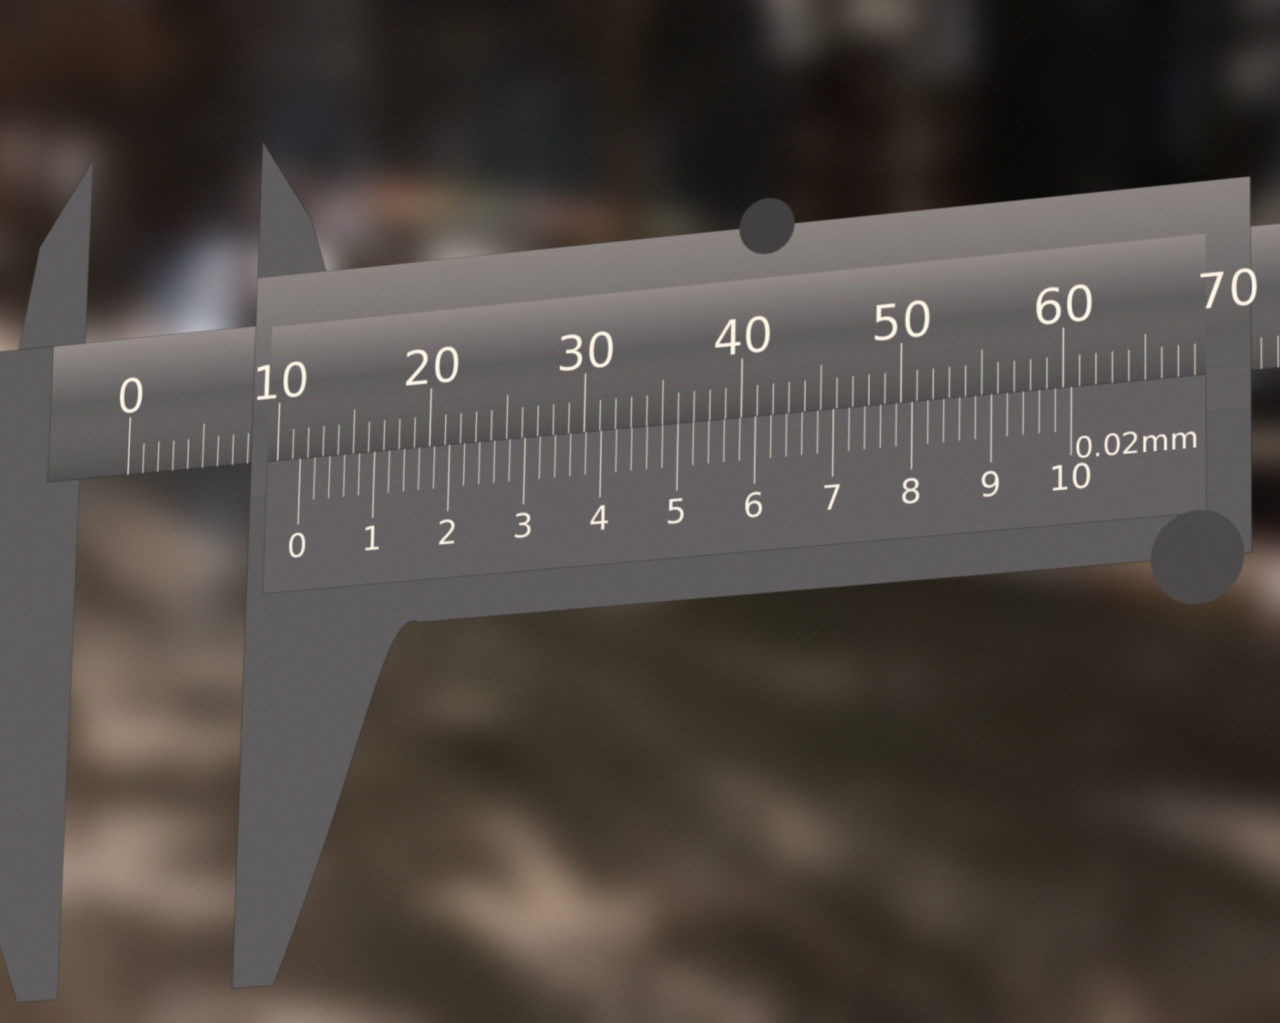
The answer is 11.5 mm
